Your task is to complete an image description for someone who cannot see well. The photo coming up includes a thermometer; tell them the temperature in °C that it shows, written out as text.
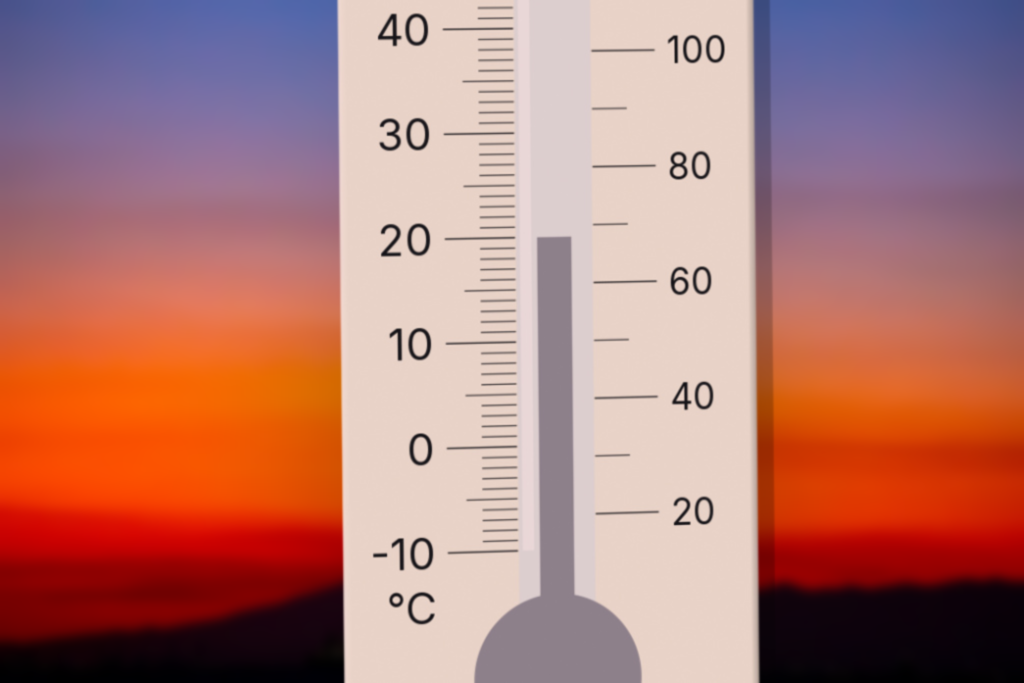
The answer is 20 °C
